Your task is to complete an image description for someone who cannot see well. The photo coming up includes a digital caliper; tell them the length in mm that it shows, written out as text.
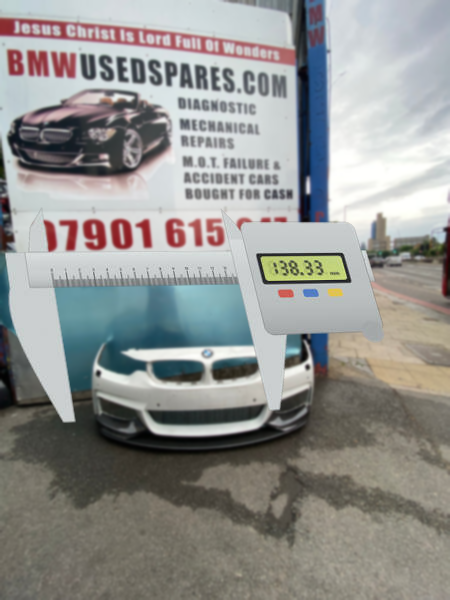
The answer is 138.33 mm
